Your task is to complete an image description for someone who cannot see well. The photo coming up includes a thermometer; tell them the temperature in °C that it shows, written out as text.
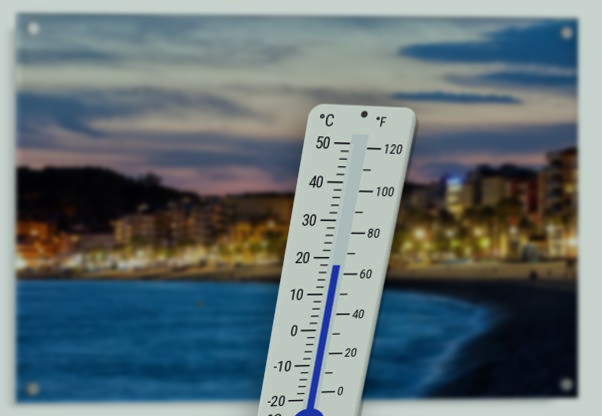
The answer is 18 °C
